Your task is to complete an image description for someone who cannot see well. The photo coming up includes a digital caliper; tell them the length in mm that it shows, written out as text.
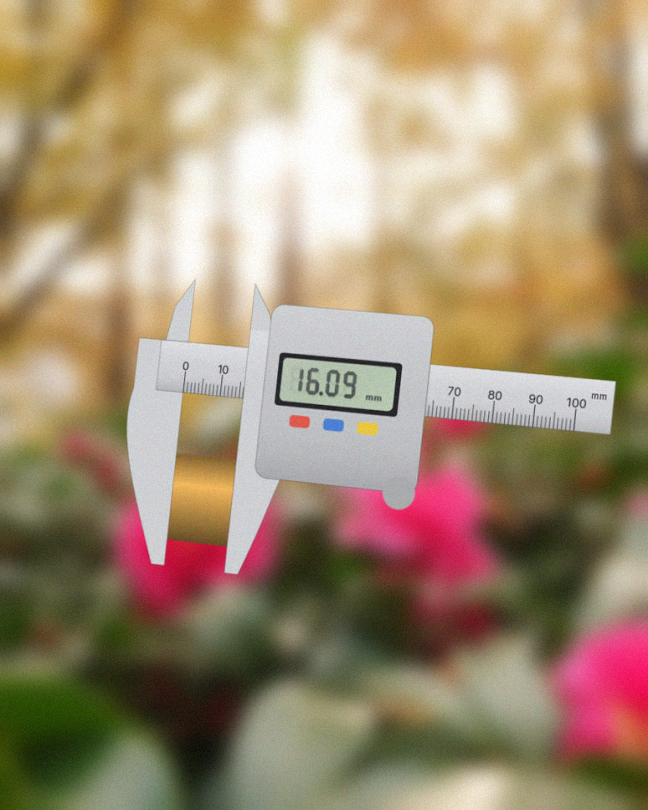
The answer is 16.09 mm
